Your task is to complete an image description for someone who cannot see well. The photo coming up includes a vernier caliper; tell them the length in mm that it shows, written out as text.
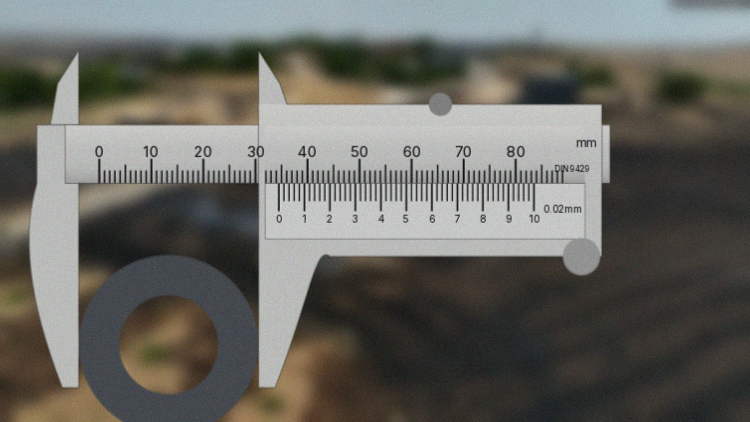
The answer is 34.5 mm
